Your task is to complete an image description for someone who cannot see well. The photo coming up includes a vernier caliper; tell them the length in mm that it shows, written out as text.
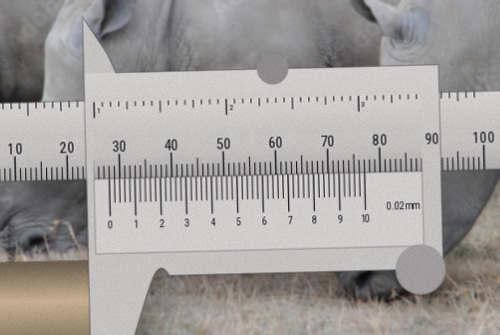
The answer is 28.0 mm
